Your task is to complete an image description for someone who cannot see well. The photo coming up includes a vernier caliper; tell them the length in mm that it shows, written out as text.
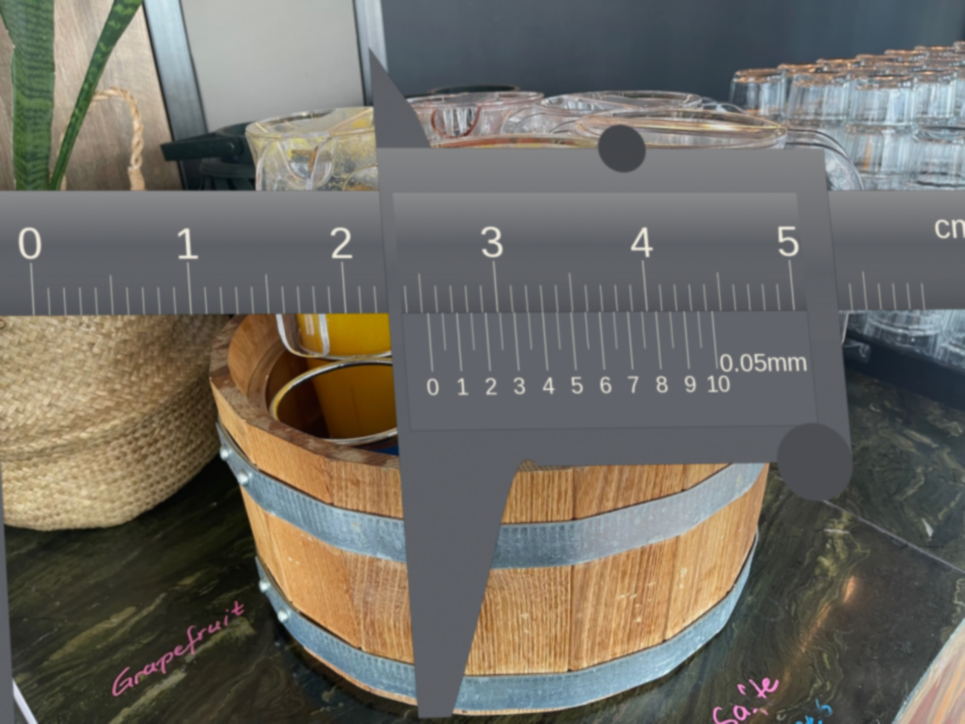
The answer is 25.4 mm
